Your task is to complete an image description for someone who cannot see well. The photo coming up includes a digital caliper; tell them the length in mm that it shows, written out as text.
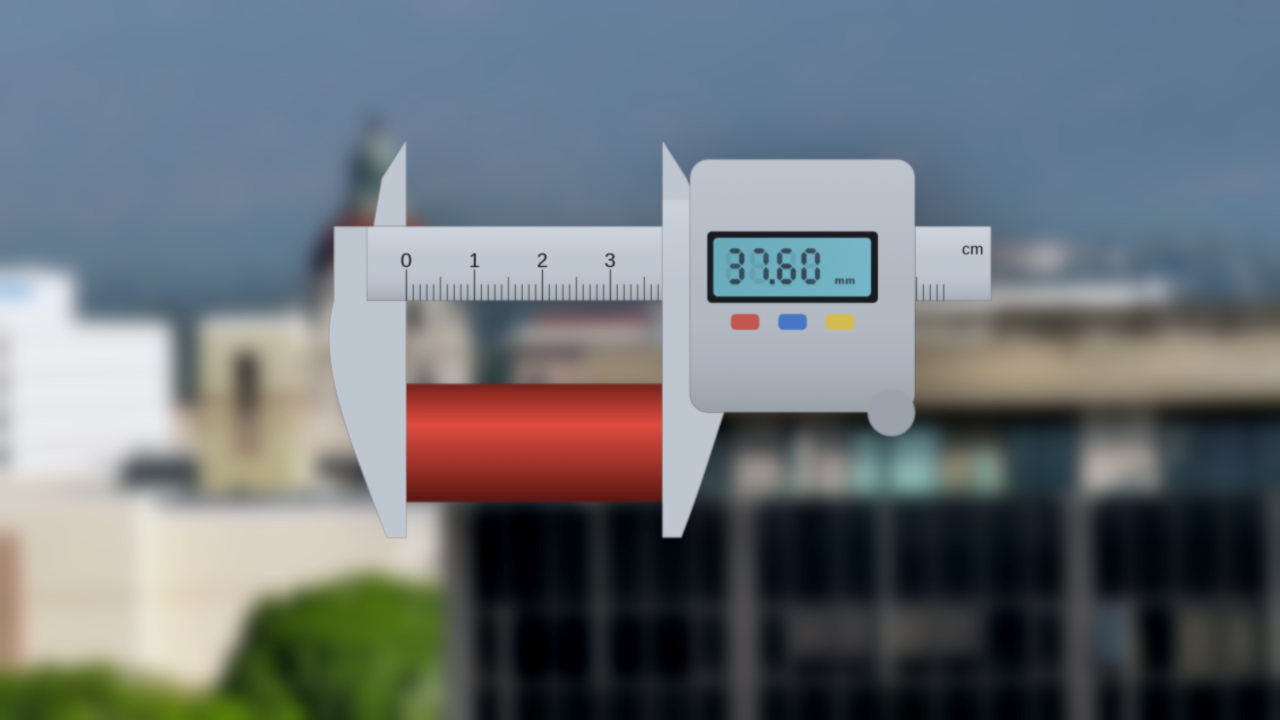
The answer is 37.60 mm
